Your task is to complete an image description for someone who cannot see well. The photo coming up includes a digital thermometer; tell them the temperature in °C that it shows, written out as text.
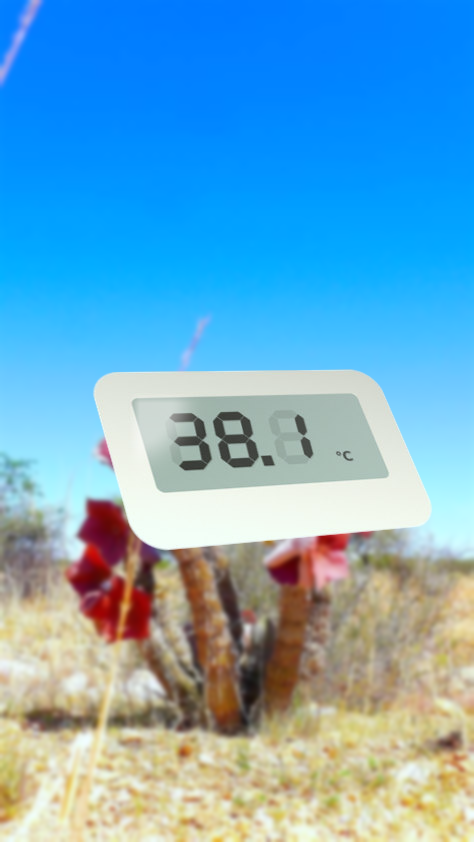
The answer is 38.1 °C
